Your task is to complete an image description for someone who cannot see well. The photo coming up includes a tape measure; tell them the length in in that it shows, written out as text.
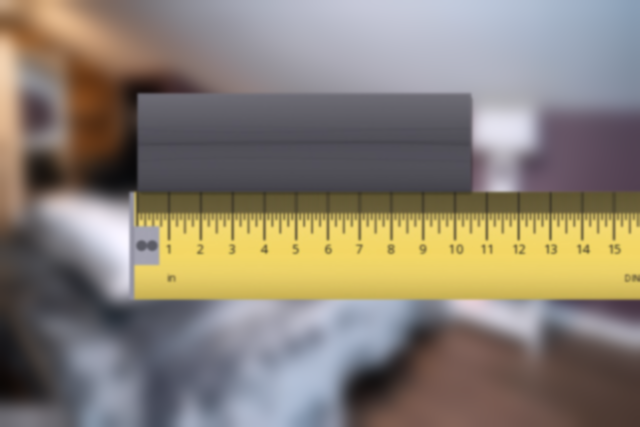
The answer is 10.5 in
